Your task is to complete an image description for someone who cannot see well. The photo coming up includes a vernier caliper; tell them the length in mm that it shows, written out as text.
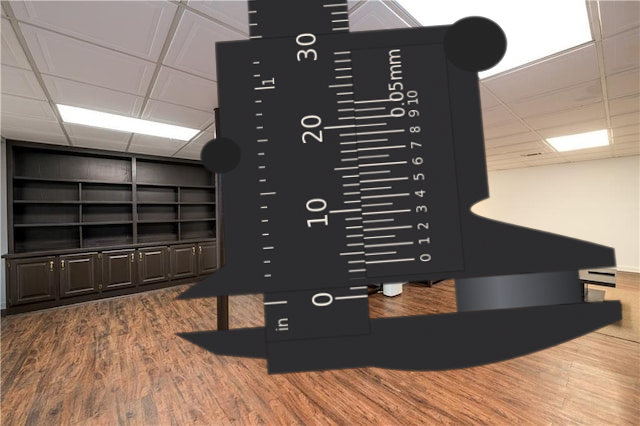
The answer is 3.8 mm
